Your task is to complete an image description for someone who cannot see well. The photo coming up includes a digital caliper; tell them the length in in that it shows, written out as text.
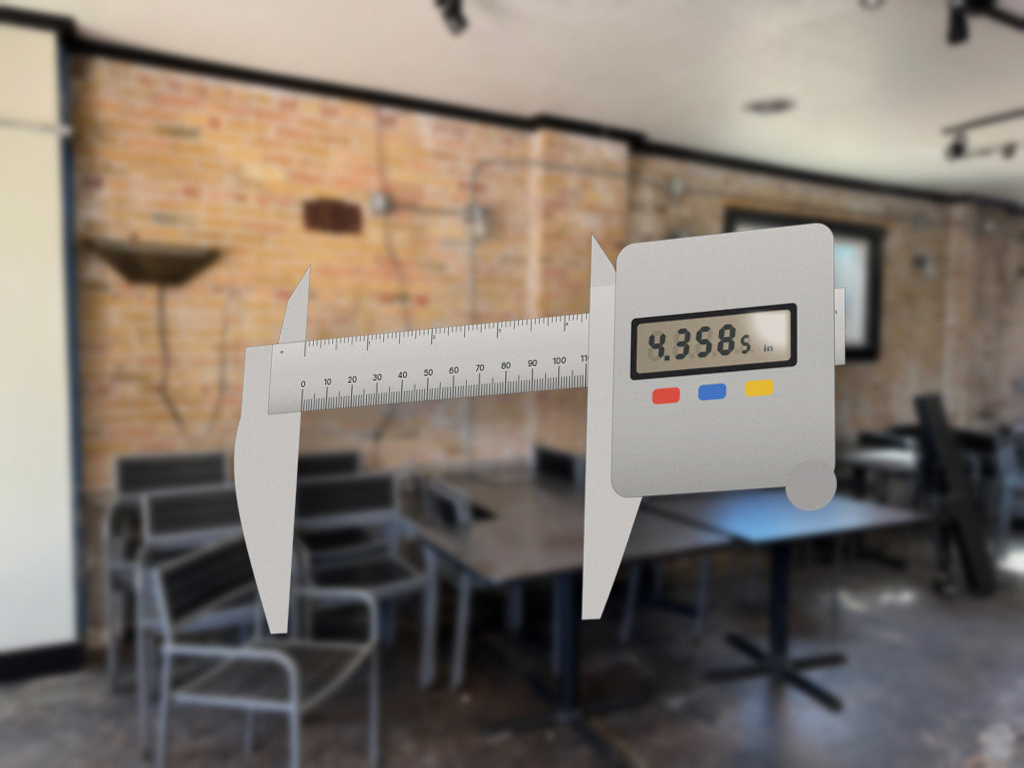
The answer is 4.3585 in
